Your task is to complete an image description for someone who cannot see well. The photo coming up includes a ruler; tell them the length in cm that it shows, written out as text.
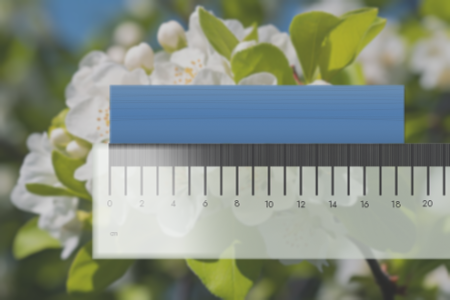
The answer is 18.5 cm
